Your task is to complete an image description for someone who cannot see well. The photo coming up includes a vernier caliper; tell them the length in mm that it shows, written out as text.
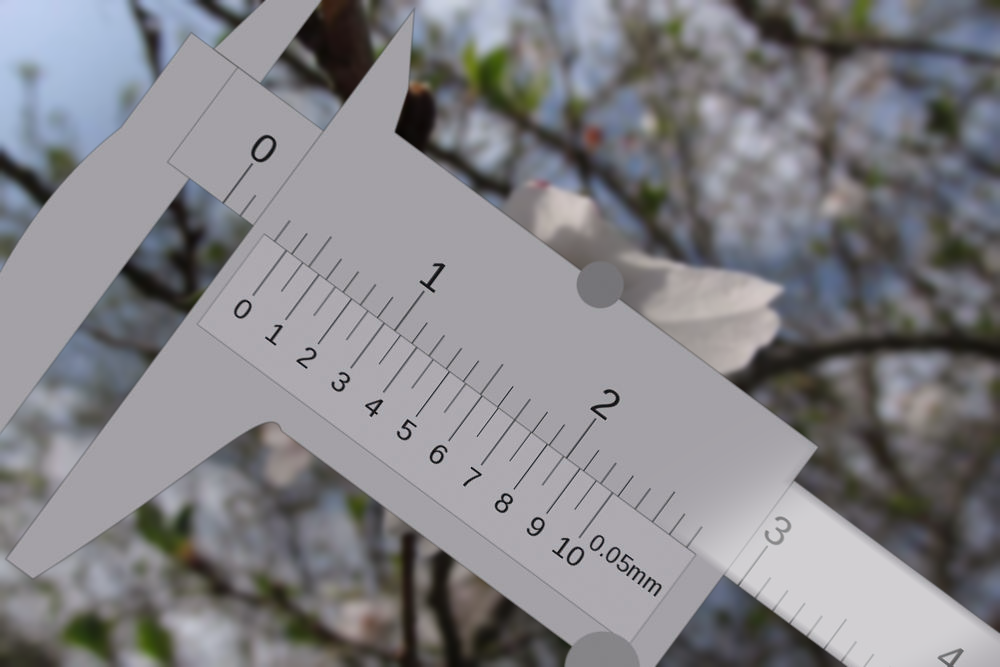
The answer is 3.7 mm
